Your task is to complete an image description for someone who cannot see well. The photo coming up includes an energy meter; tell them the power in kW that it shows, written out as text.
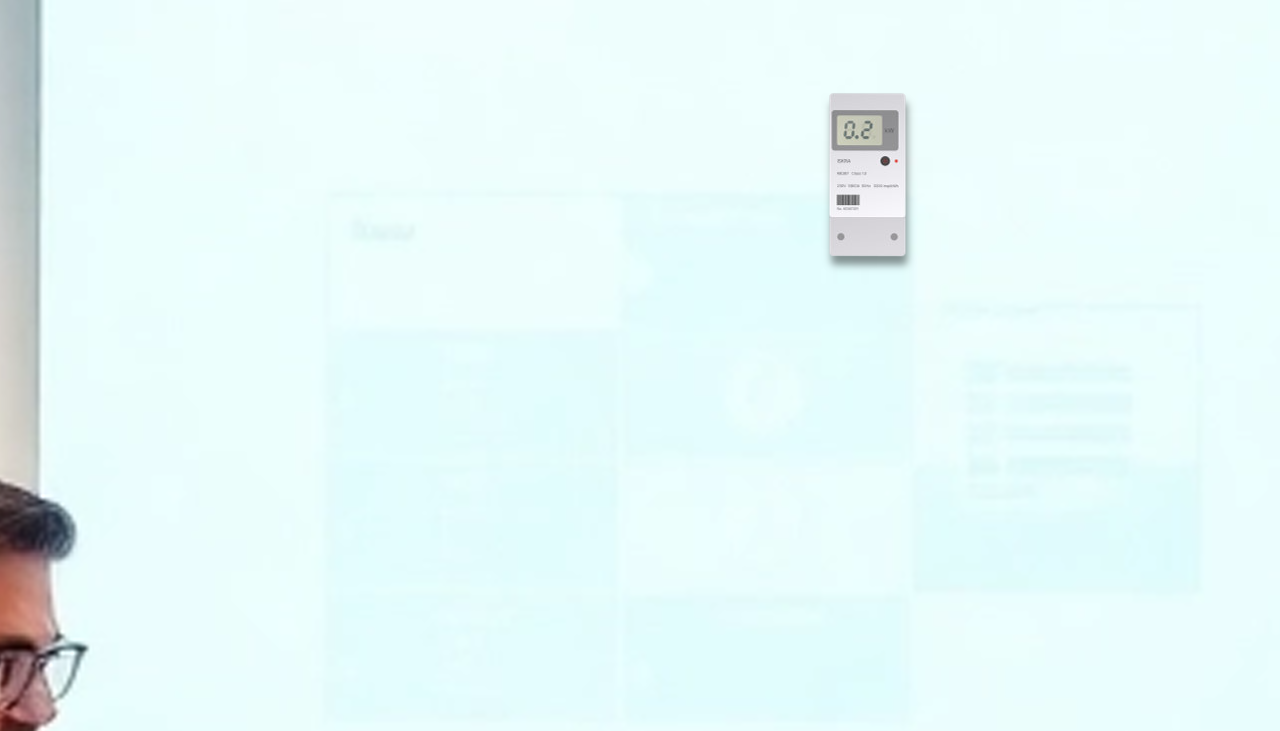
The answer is 0.2 kW
